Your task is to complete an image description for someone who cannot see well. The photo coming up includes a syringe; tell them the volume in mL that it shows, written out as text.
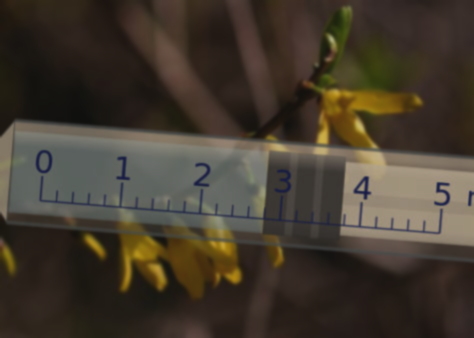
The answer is 2.8 mL
